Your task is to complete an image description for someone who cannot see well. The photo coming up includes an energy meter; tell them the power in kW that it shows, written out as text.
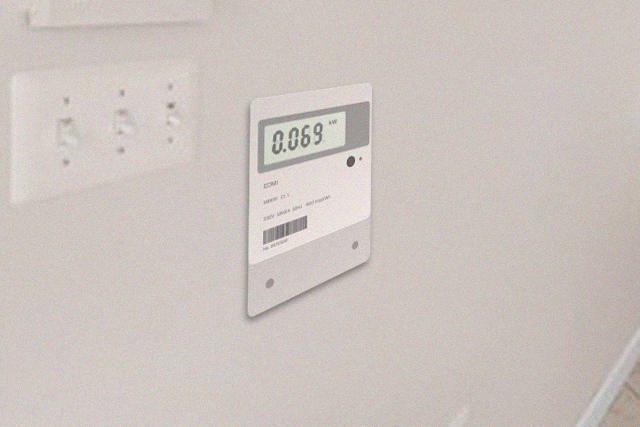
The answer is 0.069 kW
